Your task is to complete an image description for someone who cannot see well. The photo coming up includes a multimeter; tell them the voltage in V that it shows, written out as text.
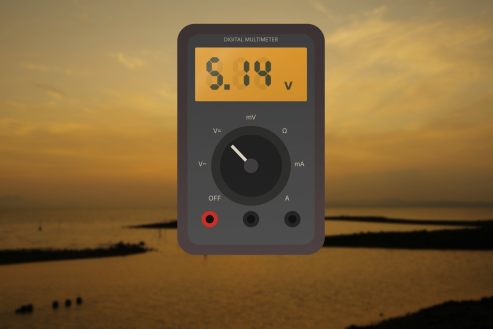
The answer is 5.14 V
